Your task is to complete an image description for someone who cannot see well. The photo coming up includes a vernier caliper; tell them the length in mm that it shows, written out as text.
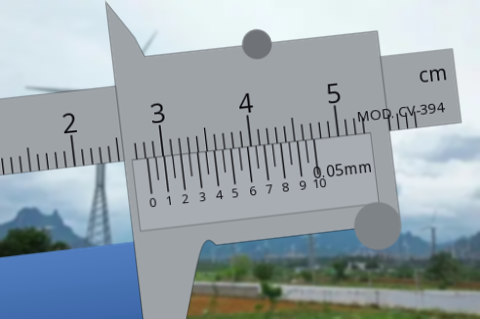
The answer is 28.2 mm
